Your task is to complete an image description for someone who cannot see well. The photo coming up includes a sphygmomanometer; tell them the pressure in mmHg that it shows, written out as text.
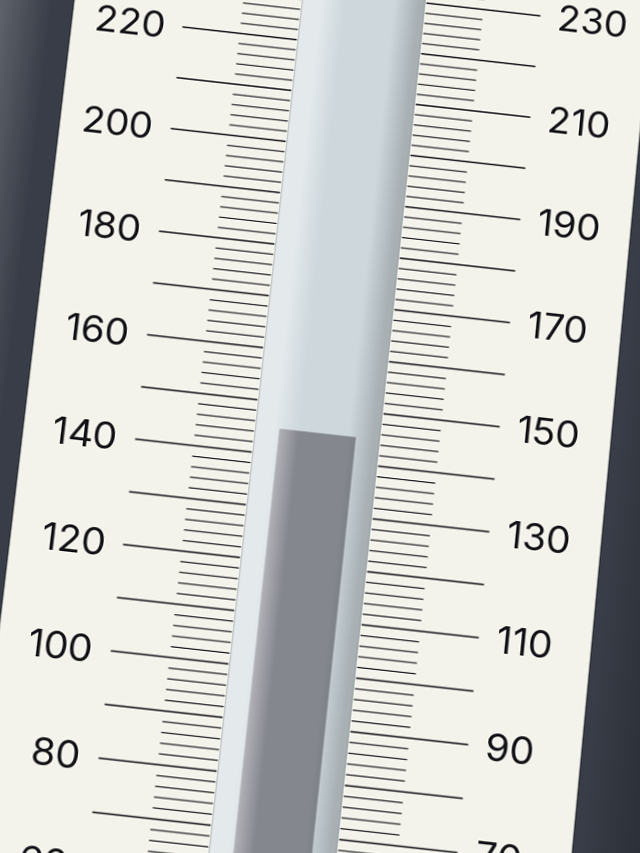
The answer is 145 mmHg
